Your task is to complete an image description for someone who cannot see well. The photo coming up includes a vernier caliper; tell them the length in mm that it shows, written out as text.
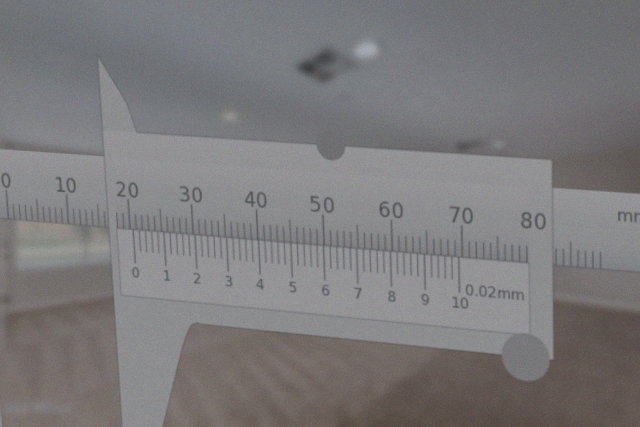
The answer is 20.5 mm
